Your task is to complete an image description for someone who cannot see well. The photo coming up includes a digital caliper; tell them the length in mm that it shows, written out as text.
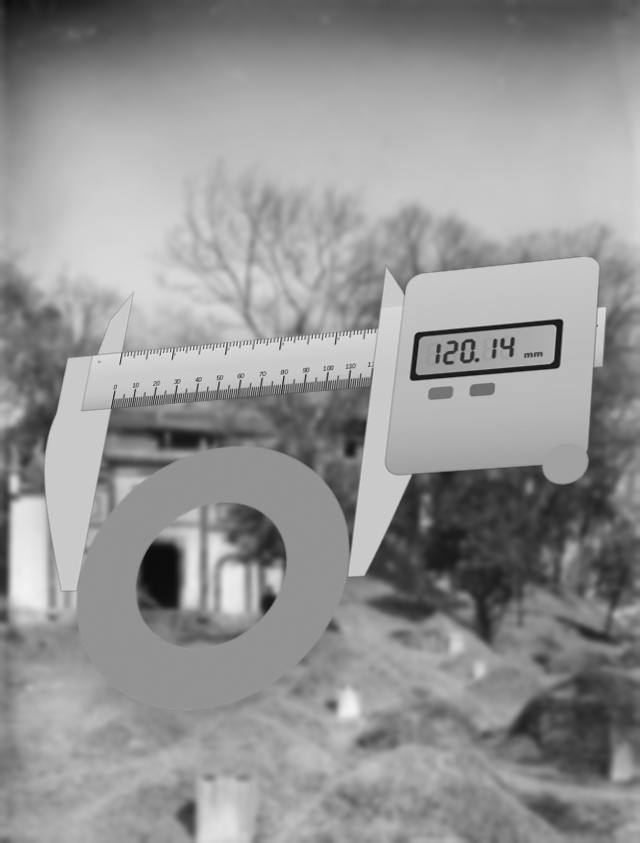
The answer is 120.14 mm
